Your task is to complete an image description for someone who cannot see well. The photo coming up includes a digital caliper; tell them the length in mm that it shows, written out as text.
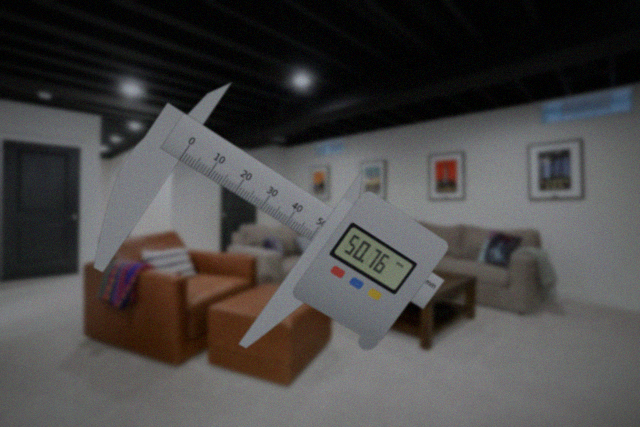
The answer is 50.76 mm
